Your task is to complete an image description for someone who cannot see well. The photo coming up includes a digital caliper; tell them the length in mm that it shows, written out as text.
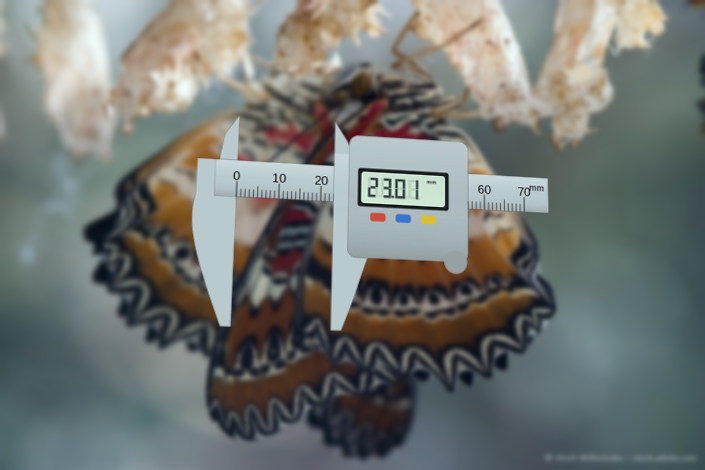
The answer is 23.01 mm
